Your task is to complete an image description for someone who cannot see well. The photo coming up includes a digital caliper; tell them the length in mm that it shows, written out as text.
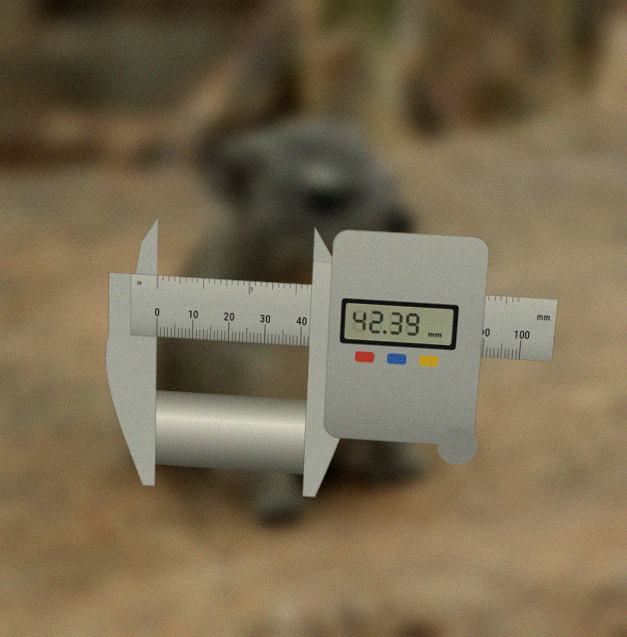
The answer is 42.39 mm
